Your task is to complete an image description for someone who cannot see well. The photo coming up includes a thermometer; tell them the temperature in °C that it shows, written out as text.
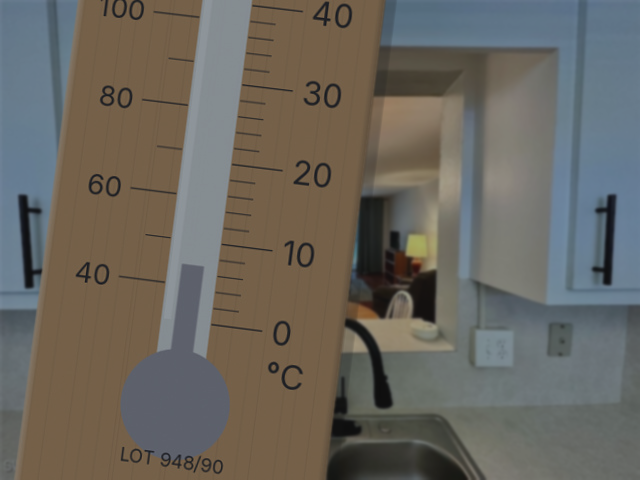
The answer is 7 °C
